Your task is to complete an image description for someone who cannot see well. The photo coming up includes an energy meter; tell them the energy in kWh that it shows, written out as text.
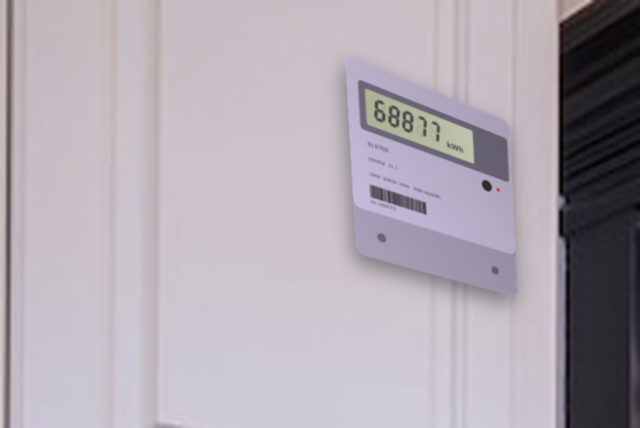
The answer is 68877 kWh
